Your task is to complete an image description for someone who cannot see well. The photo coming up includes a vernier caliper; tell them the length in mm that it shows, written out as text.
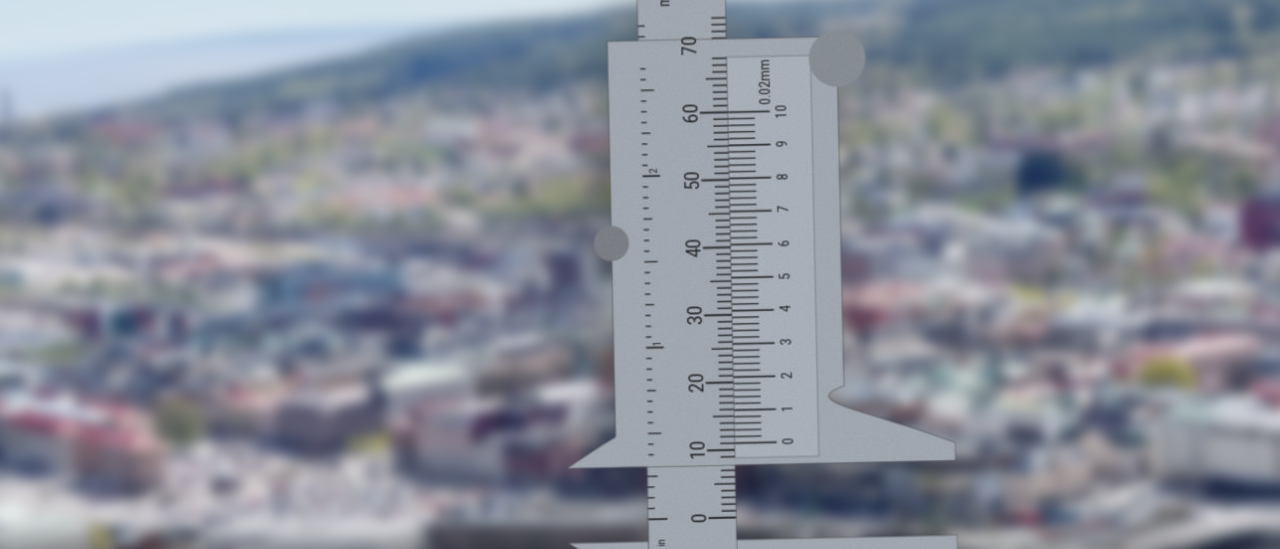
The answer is 11.0 mm
